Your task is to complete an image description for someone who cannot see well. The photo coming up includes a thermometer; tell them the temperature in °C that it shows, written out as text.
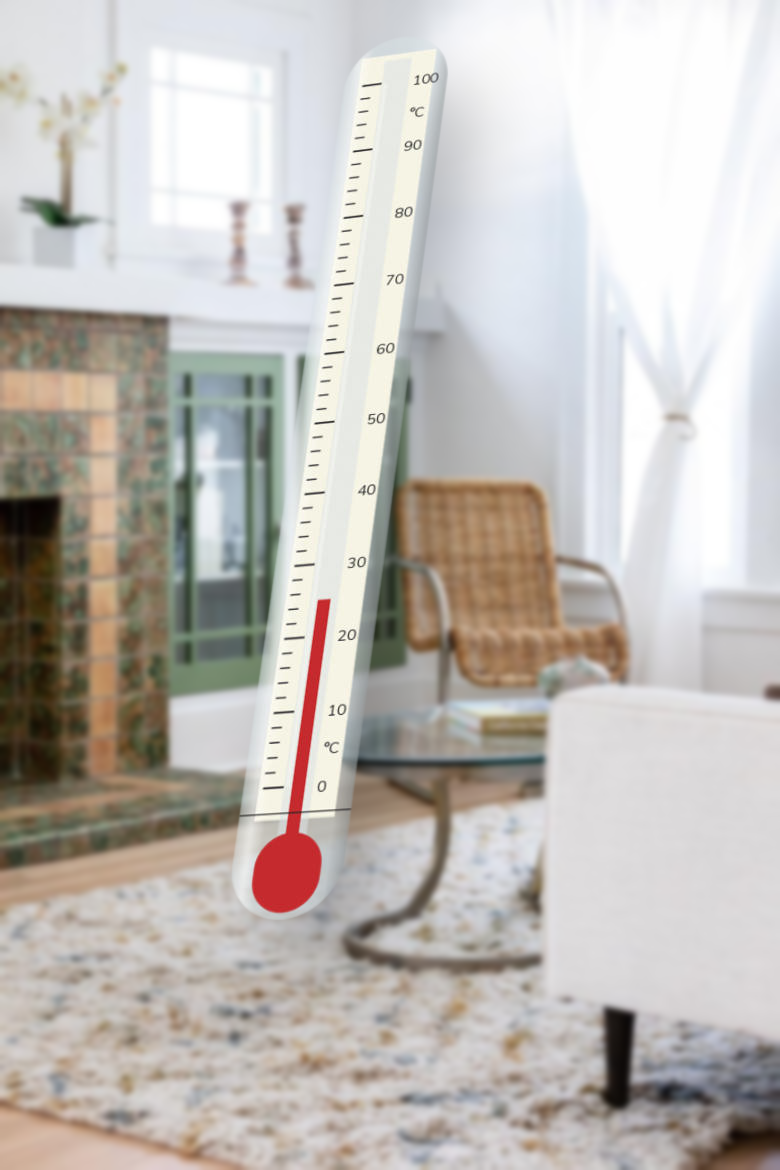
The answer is 25 °C
